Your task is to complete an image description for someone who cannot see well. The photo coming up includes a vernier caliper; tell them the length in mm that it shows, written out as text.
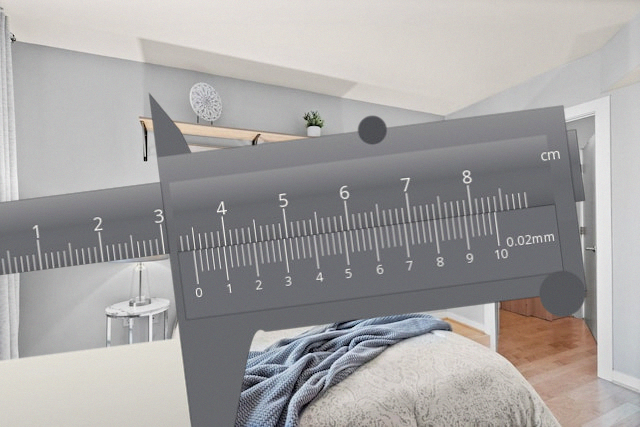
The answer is 34.8 mm
